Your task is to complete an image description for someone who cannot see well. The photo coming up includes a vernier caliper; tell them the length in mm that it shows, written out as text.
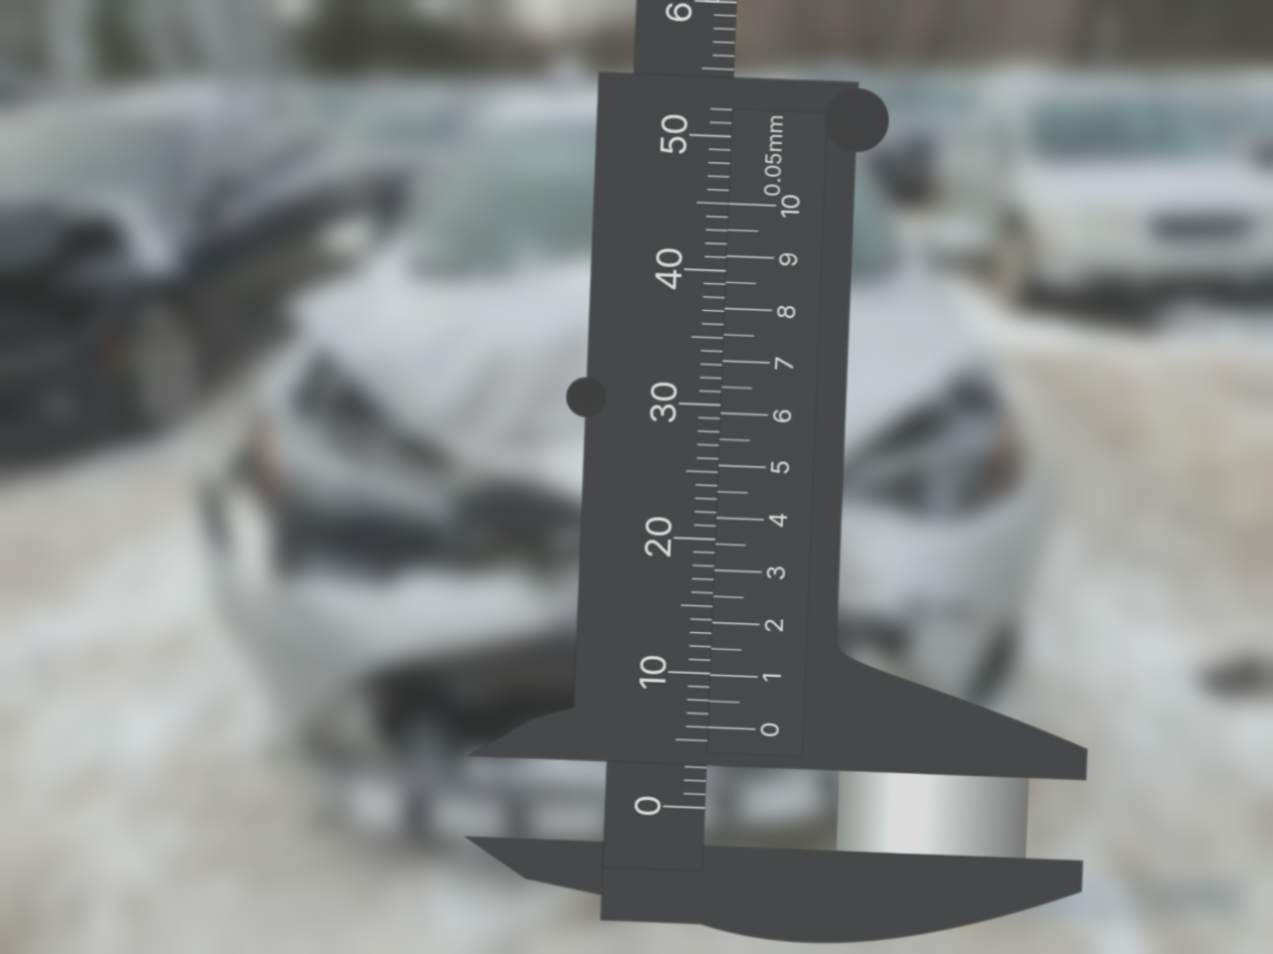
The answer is 6.0 mm
